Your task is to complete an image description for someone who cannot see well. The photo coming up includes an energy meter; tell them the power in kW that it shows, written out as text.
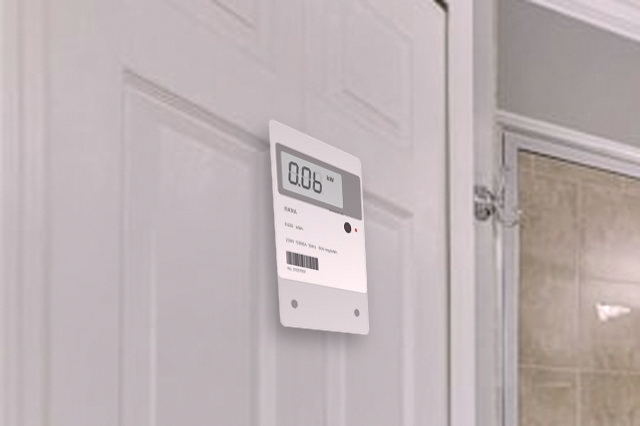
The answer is 0.06 kW
